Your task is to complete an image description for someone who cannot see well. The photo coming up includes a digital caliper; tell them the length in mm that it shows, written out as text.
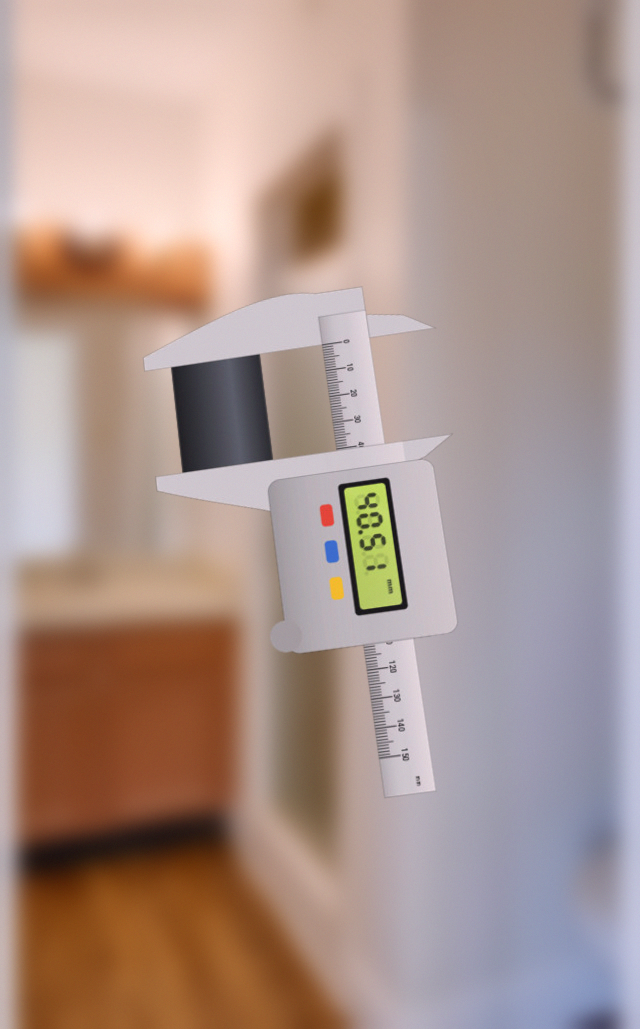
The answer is 40.51 mm
